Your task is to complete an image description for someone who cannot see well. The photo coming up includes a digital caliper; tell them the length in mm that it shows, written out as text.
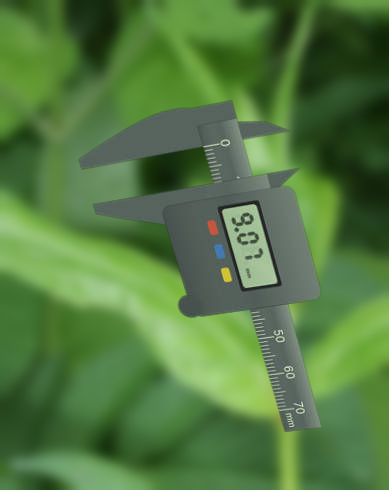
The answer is 9.07 mm
